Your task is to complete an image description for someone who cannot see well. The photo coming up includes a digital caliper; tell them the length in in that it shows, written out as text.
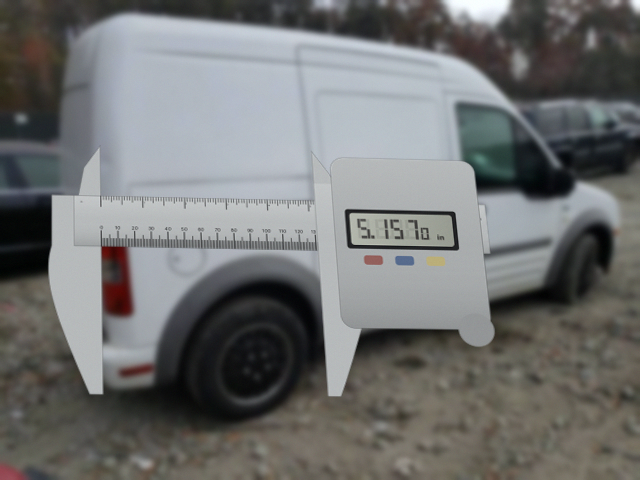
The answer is 5.1570 in
